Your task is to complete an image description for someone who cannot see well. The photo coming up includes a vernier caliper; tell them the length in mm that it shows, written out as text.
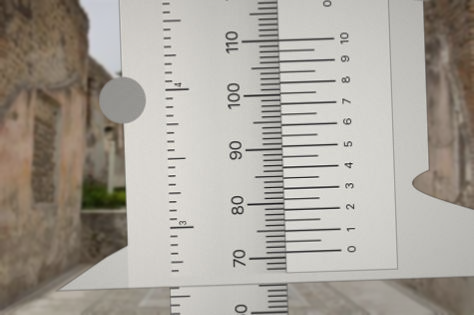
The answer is 71.0 mm
